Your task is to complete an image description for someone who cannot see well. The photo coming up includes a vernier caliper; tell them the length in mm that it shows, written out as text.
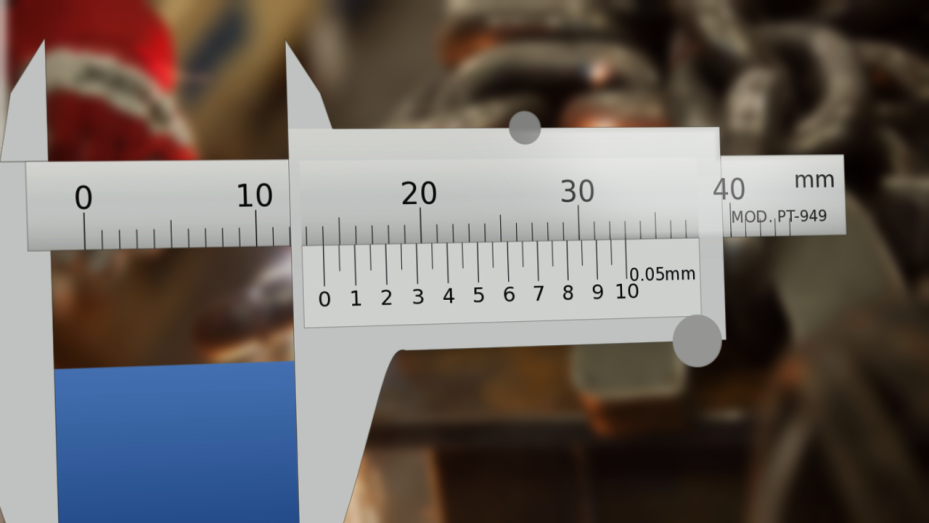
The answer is 14.0 mm
